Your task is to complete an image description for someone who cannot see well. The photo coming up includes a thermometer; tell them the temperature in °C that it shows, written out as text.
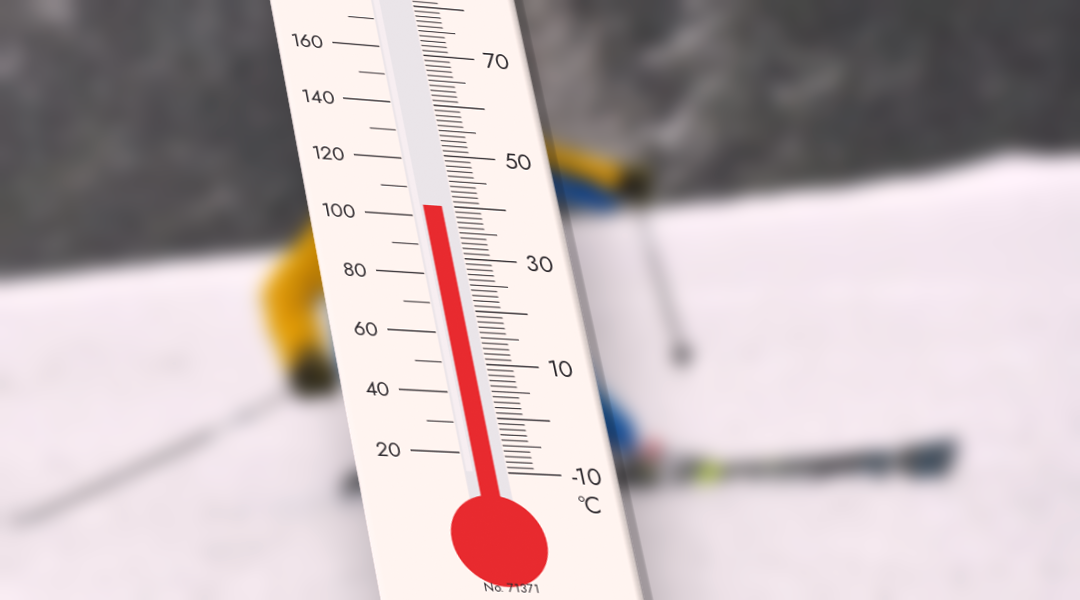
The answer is 40 °C
